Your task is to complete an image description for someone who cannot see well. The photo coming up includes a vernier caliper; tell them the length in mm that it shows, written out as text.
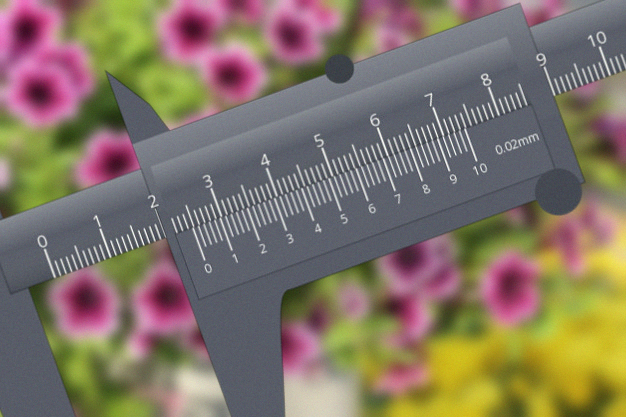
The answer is 24.8 mm
